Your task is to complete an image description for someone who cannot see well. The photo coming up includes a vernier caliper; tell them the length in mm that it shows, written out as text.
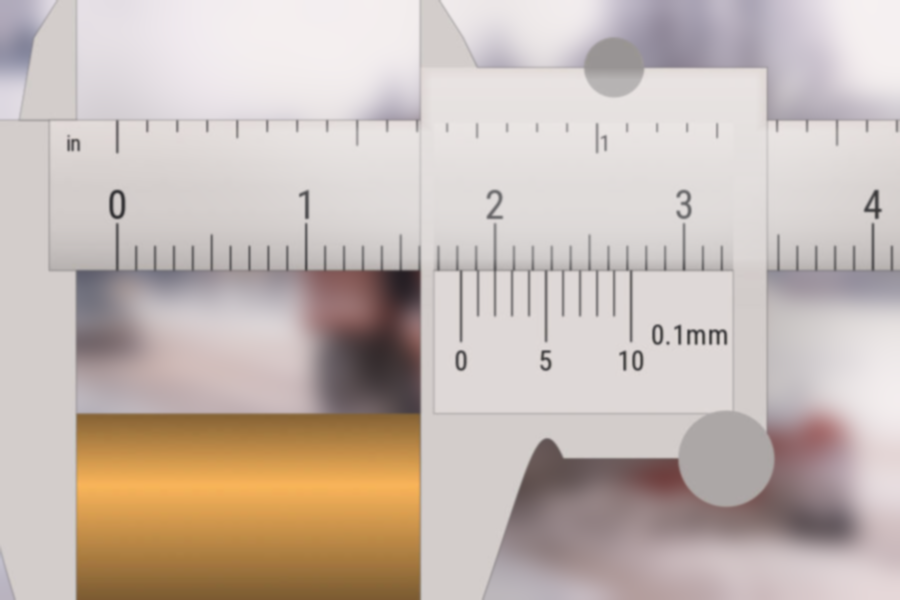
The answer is 18.2 mm
